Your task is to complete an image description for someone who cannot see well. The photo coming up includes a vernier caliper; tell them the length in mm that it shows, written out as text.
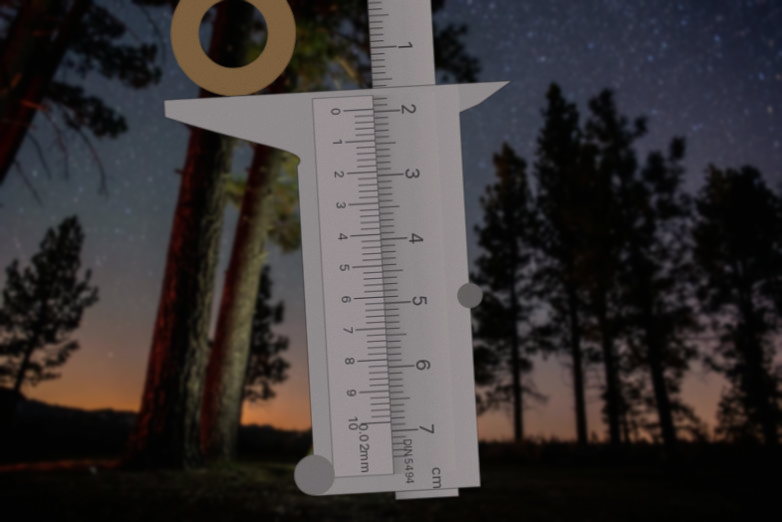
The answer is 19.6 mm
